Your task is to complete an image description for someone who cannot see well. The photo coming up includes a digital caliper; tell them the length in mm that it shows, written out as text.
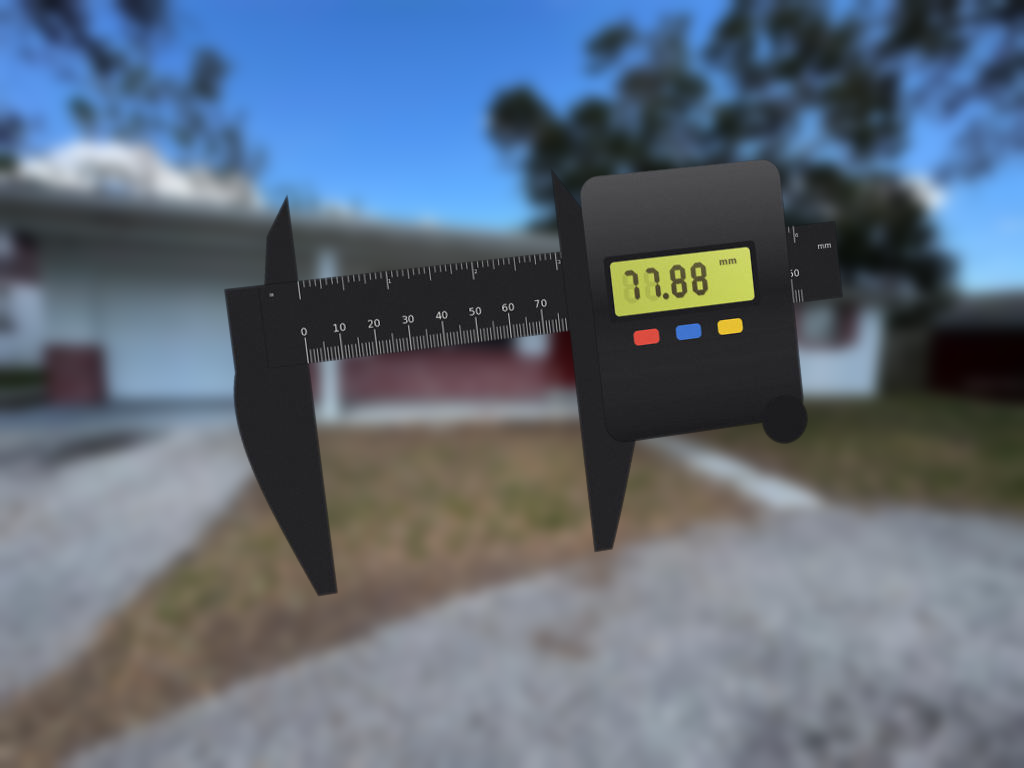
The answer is 77.88 mm
